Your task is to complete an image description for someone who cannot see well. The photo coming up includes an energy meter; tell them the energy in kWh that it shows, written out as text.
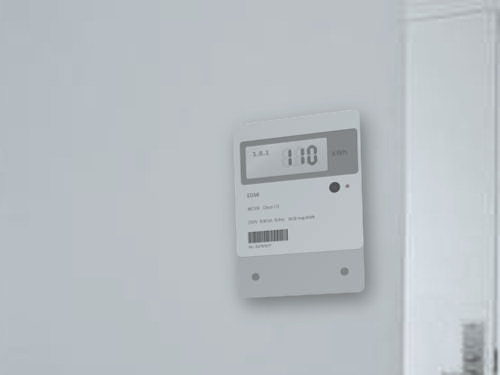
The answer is 110 kWh
